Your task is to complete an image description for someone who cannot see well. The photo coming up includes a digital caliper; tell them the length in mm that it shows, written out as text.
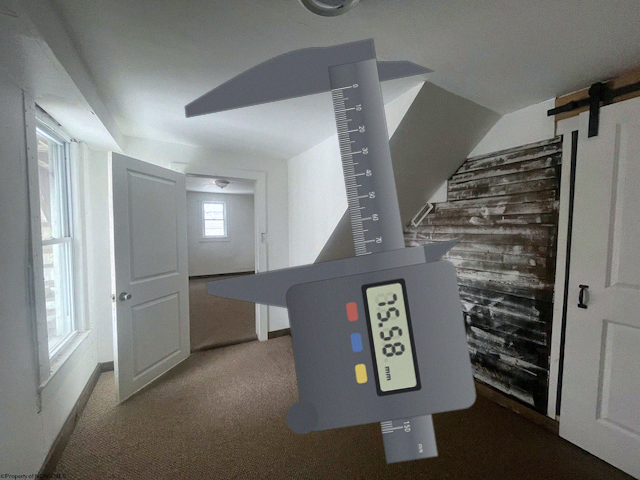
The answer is 75.58 mm
